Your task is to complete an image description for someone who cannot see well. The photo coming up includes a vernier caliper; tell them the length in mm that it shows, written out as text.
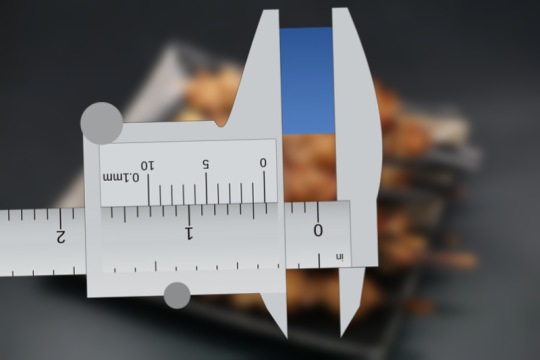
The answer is 4.1 mm
